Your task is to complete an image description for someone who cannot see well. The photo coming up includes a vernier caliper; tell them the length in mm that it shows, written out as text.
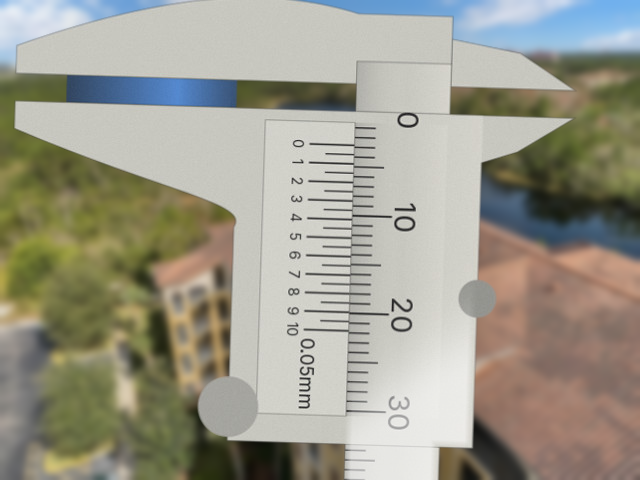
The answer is 2.8 mm
